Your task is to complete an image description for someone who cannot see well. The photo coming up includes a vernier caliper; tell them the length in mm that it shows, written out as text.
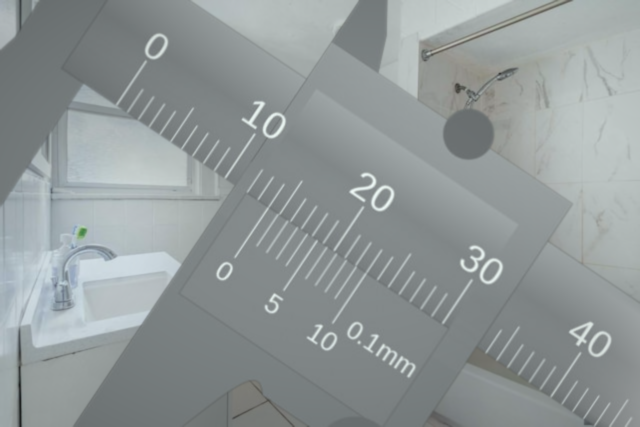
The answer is 14.0 mm
